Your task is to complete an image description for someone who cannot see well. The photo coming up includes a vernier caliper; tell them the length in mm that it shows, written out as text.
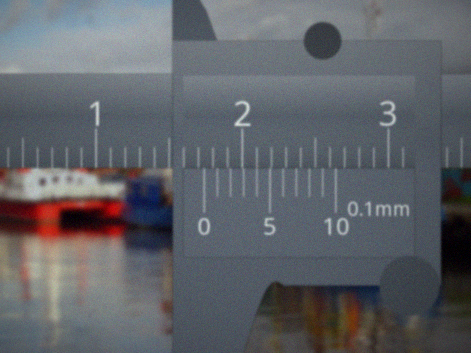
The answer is 17.4 mm
